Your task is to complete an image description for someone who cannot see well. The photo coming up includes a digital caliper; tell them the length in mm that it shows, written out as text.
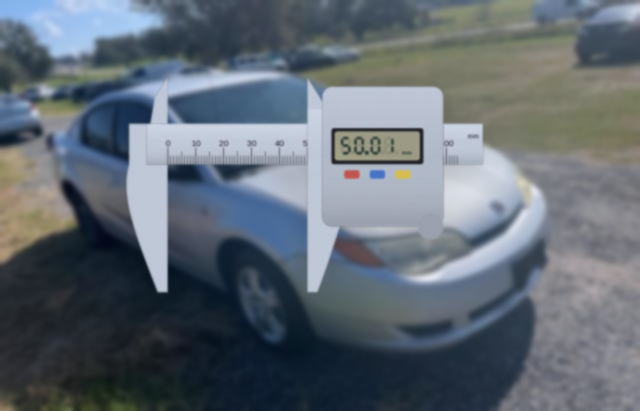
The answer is 50.01 mm
